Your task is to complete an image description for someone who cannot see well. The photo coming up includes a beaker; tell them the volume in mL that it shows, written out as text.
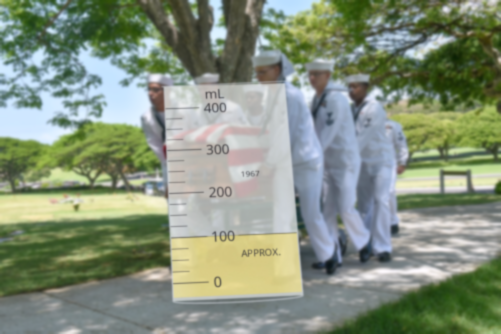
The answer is 100 mL
